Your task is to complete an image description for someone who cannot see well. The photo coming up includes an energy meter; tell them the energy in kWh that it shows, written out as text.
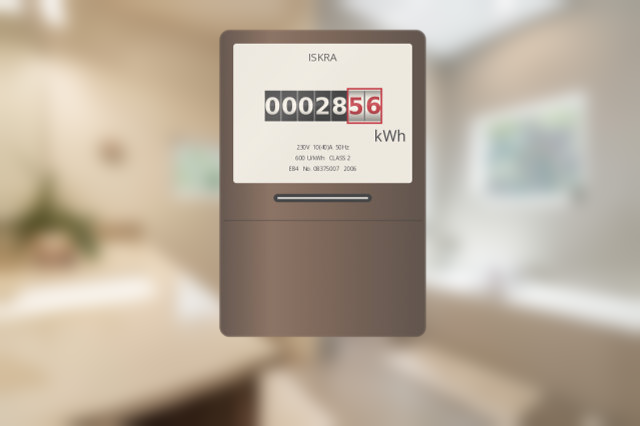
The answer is 28.56 kWh
